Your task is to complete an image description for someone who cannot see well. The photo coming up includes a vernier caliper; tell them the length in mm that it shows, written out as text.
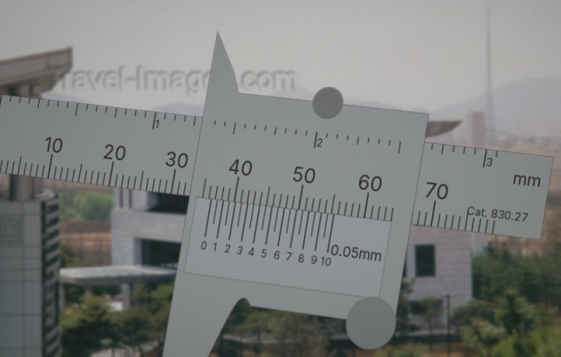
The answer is 36.4 mm
